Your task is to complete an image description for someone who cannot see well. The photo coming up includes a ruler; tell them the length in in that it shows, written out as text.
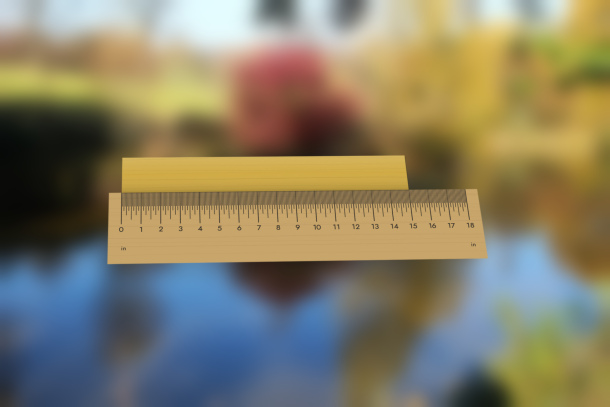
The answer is 15 in
